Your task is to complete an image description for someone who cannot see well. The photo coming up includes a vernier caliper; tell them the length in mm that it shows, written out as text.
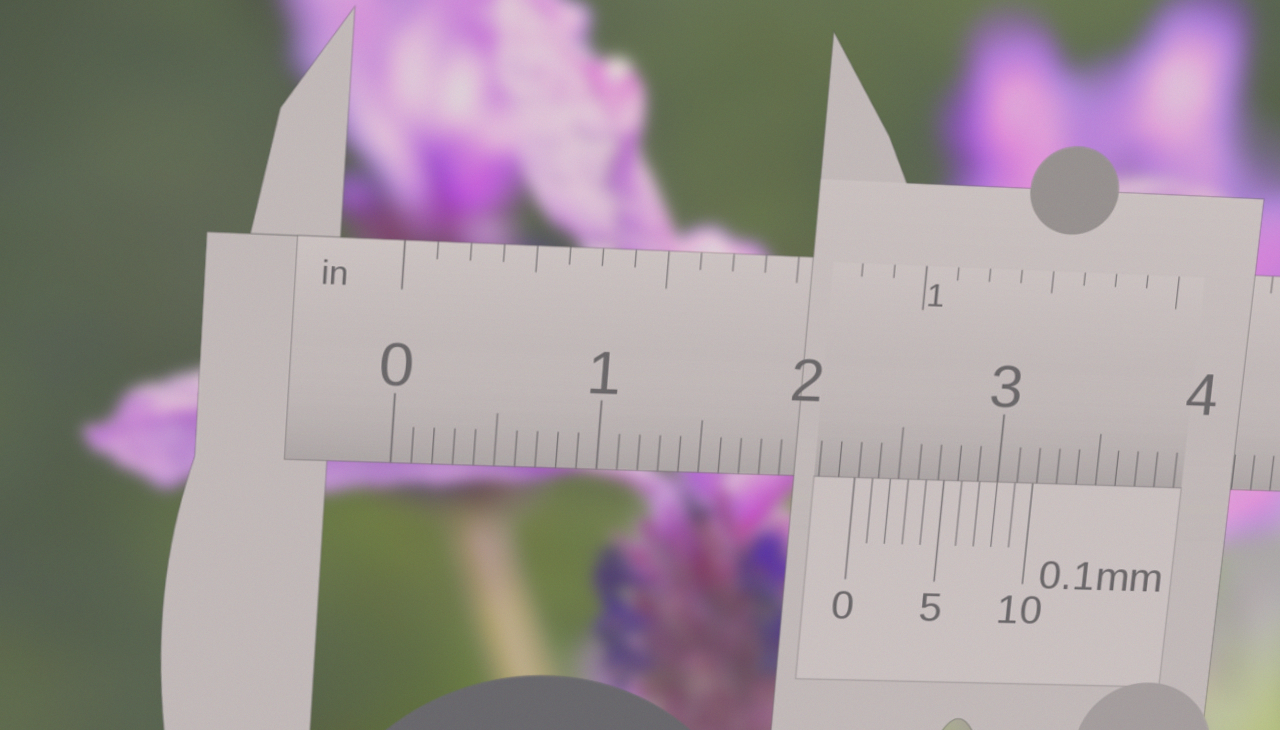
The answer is 22.8 mm
